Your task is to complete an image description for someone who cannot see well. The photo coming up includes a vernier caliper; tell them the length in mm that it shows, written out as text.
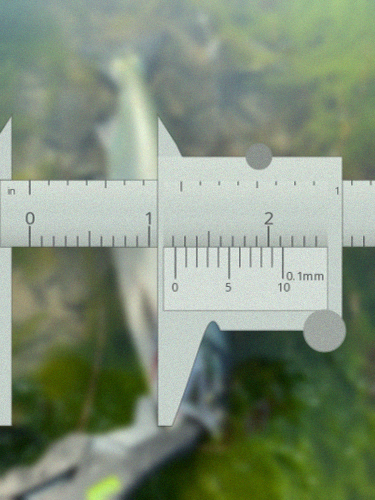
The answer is 12.2 mm
